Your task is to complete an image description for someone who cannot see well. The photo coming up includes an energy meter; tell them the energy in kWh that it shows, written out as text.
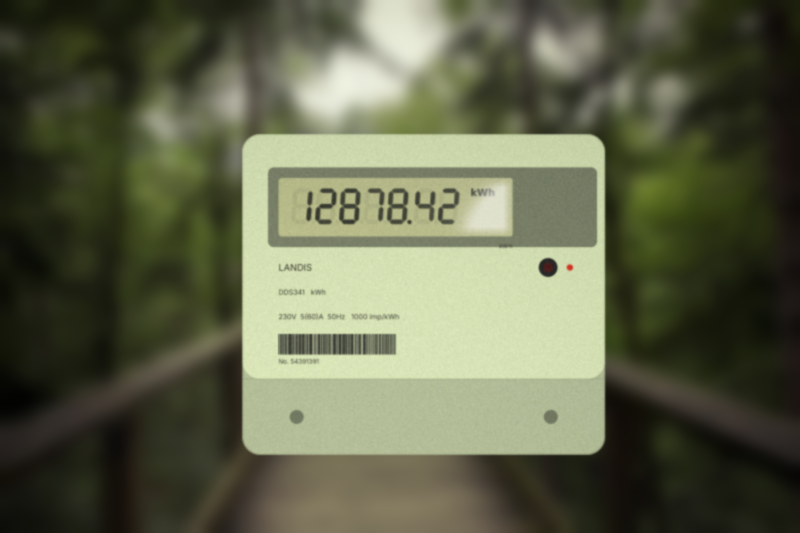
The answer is 12878.42 kWh
